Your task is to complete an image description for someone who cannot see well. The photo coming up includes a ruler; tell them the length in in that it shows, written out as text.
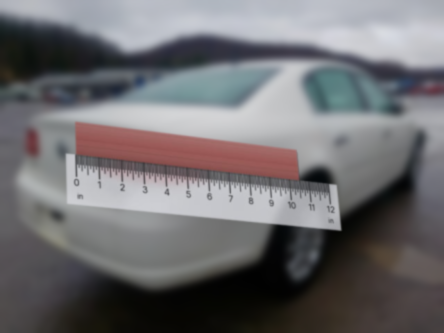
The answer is 10.5 in
